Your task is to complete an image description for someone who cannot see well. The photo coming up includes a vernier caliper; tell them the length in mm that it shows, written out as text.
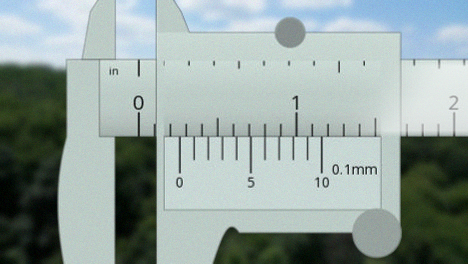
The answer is 2.6 mm
